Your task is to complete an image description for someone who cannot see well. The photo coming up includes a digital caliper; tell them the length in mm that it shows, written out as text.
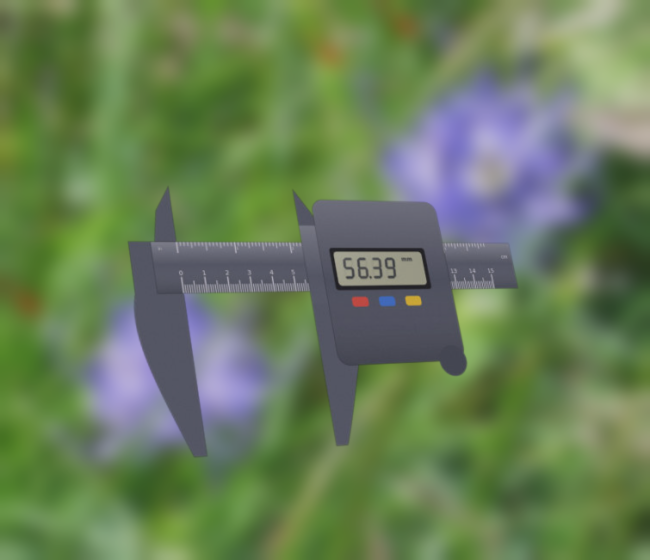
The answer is 56.39 mm
